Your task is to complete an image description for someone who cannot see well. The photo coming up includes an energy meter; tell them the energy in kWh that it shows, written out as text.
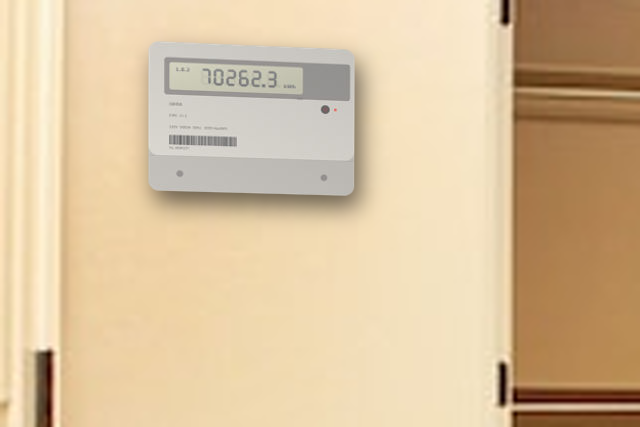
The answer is 70262.3 kWh
